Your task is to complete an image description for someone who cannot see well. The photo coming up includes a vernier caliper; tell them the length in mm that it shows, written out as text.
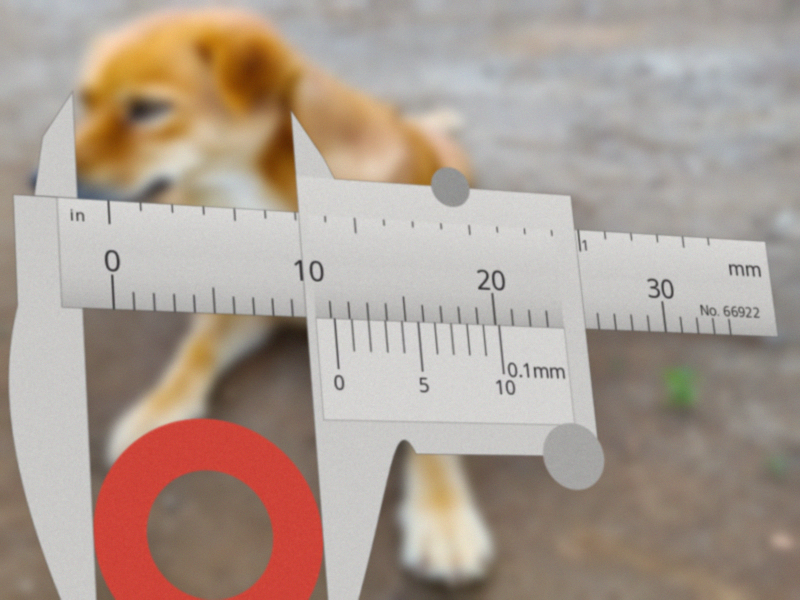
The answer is 11.2 mm
